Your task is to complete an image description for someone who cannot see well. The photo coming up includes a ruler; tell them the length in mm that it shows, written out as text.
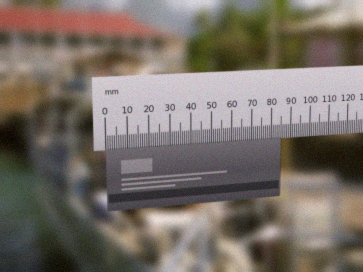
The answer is 85 mm
